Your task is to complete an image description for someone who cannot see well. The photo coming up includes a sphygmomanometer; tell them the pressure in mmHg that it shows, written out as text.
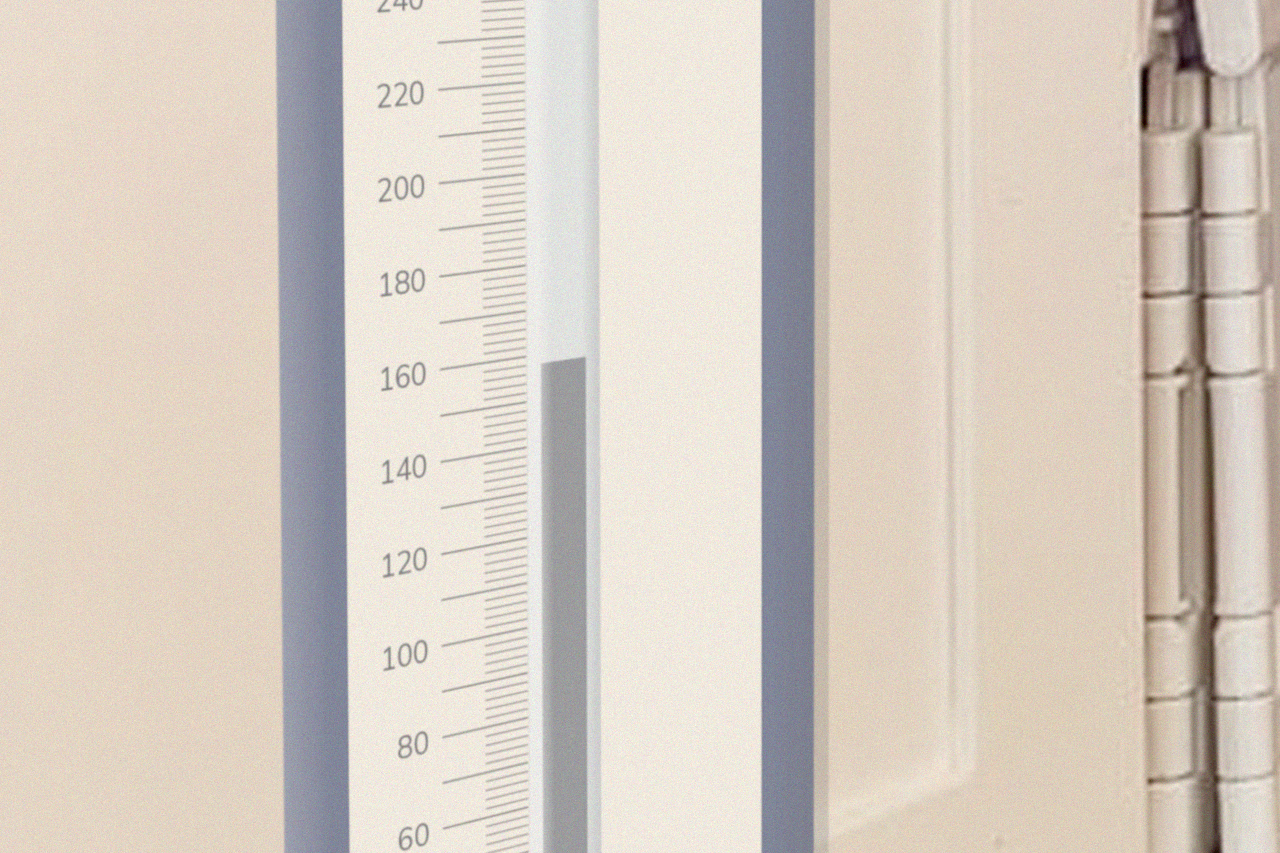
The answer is 158 mmHg
